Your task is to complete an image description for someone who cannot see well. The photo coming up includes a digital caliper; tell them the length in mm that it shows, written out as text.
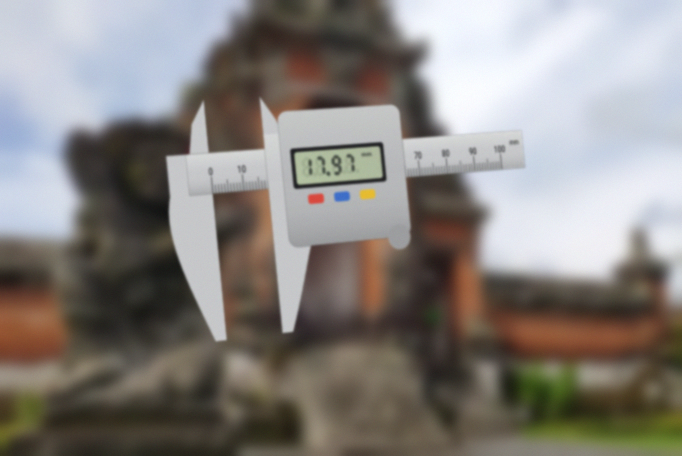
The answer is 17.97 mm
